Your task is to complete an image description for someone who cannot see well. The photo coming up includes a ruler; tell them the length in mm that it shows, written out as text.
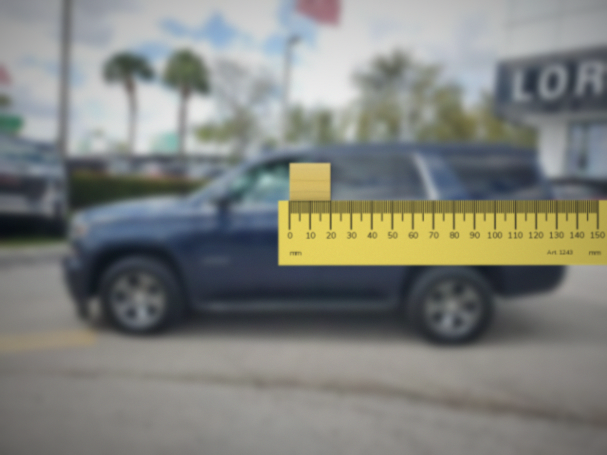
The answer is 20 mm
